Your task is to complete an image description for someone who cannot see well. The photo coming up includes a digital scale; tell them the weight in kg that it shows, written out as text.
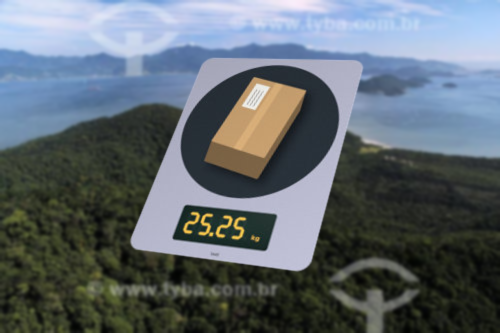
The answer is 25.25 kg
